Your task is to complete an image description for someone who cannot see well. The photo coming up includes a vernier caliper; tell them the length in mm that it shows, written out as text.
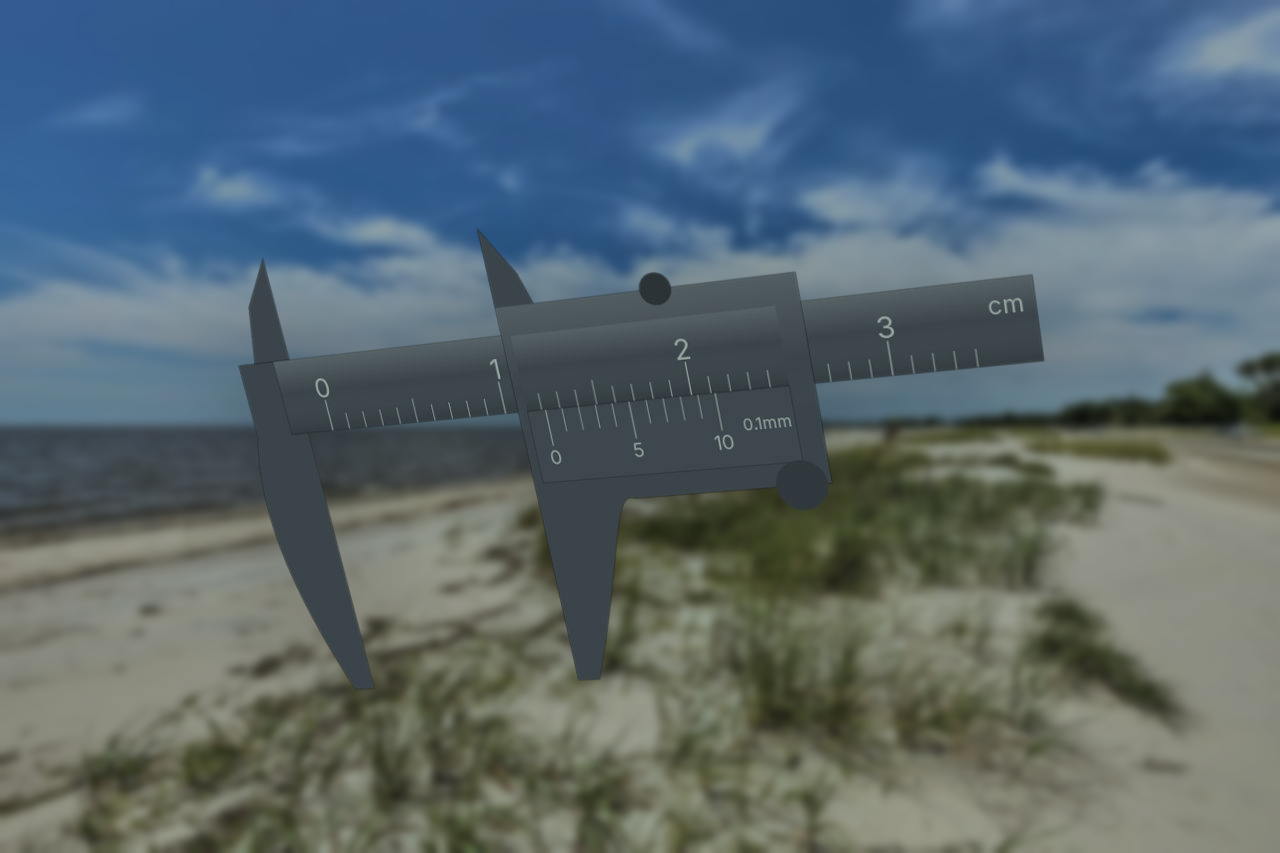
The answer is 12.2 mm
